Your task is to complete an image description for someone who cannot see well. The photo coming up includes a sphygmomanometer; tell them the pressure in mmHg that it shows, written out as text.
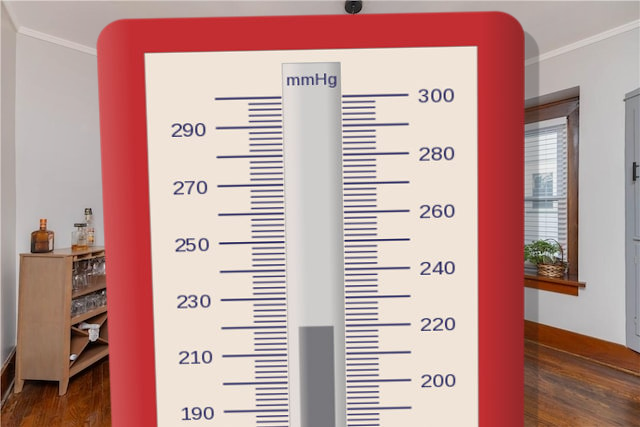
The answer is 220 mmHg
